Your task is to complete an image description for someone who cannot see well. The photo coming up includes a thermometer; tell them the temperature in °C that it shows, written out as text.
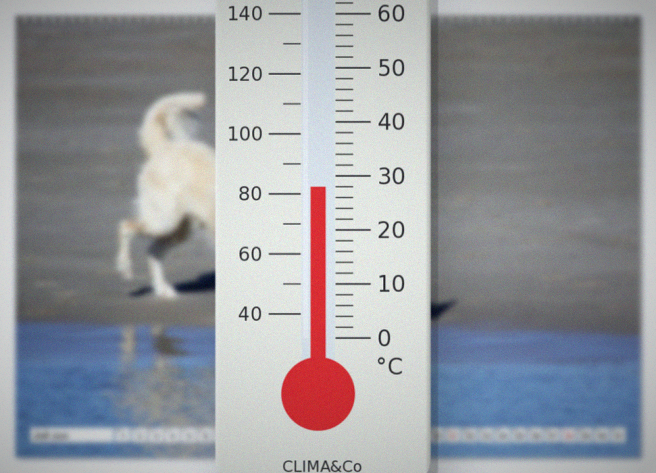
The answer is 28 °C
